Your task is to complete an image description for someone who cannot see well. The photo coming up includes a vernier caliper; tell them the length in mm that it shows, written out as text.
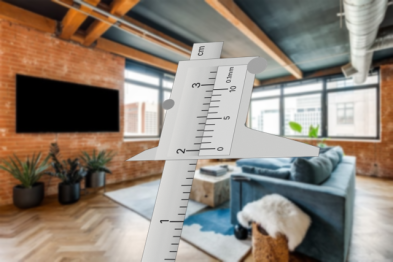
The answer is 20.2 mm
